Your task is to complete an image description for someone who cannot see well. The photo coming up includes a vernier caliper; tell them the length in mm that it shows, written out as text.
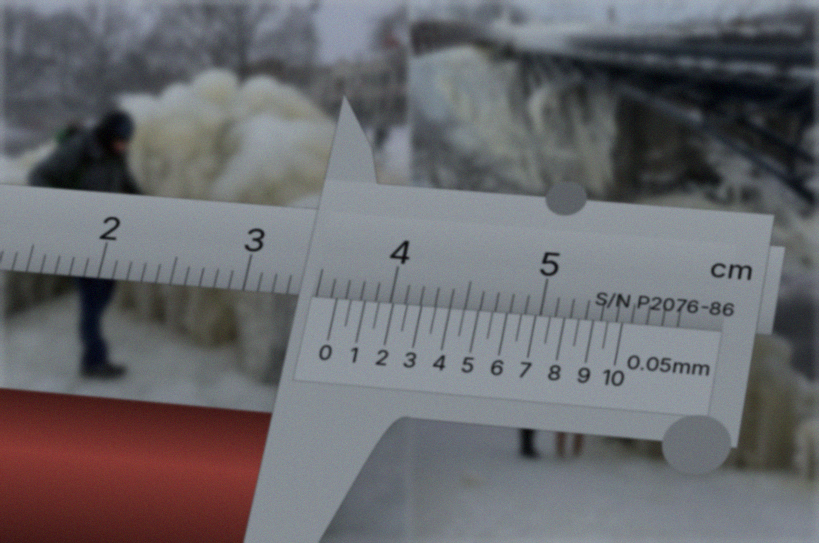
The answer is 36.4 mm
